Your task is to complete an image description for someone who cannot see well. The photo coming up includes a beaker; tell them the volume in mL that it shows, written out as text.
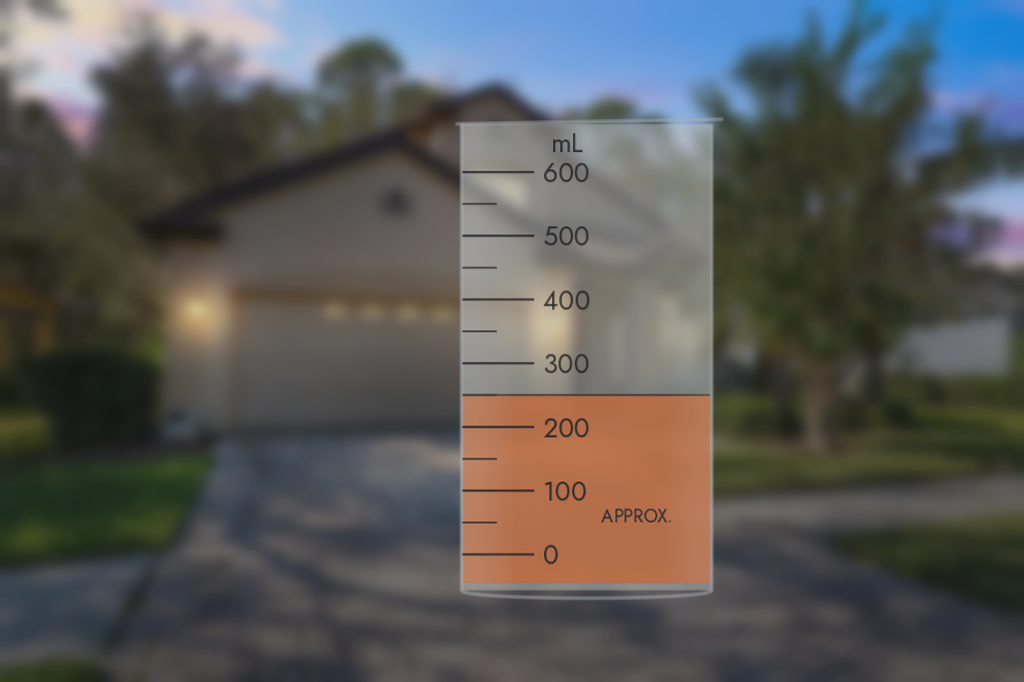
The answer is 250 mL
